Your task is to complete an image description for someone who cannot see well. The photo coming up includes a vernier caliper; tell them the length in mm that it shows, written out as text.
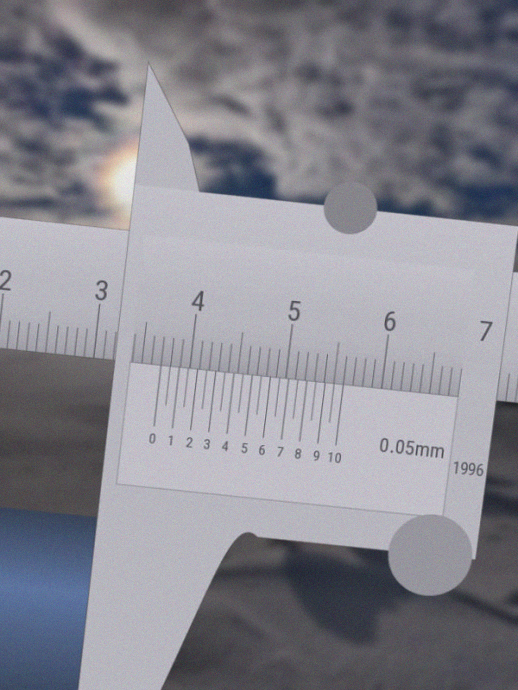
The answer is 37.0 mm
